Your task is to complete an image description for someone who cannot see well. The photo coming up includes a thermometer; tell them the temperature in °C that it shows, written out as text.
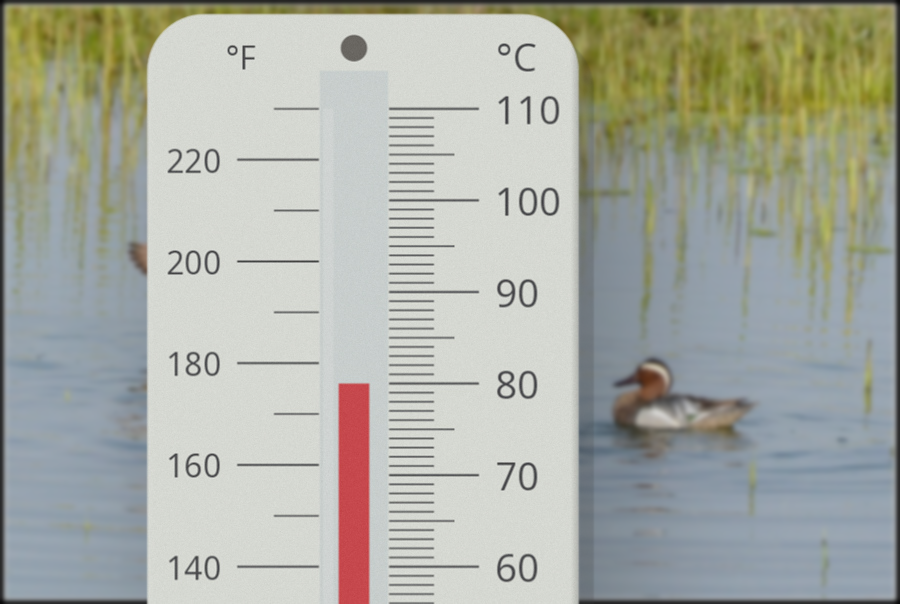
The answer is 80 °C
